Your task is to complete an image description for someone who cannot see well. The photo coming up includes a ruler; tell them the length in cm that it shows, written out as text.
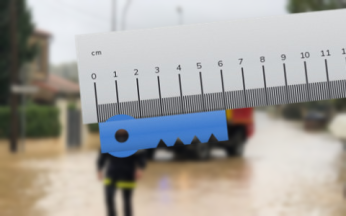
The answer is 6 cm
